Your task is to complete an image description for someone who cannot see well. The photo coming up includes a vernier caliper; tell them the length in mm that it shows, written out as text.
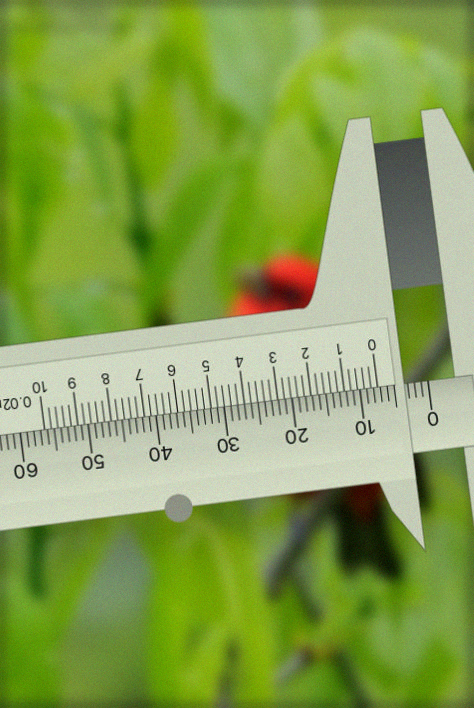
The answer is 7.4 mm
